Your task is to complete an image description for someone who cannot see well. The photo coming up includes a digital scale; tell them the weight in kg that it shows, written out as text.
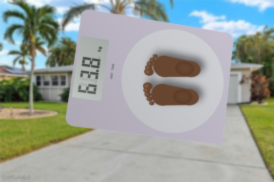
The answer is 63.8 kg
